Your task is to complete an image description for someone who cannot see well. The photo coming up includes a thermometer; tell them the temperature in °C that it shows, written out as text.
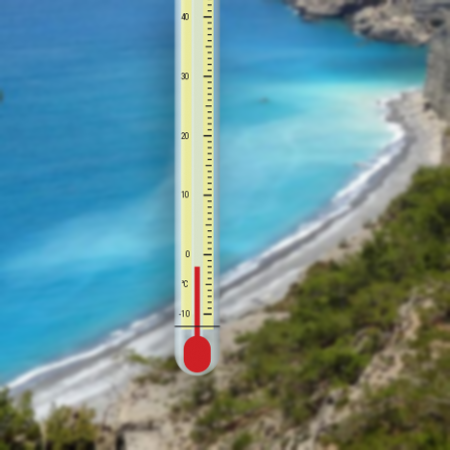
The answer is -2 °C
